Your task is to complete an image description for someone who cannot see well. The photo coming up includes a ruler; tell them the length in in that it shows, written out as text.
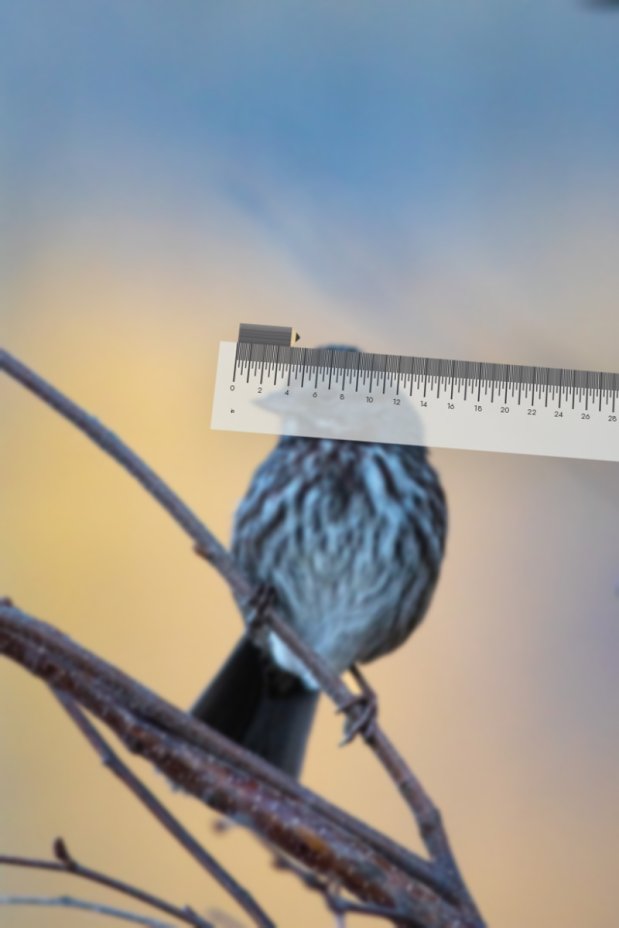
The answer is 4.5 in
